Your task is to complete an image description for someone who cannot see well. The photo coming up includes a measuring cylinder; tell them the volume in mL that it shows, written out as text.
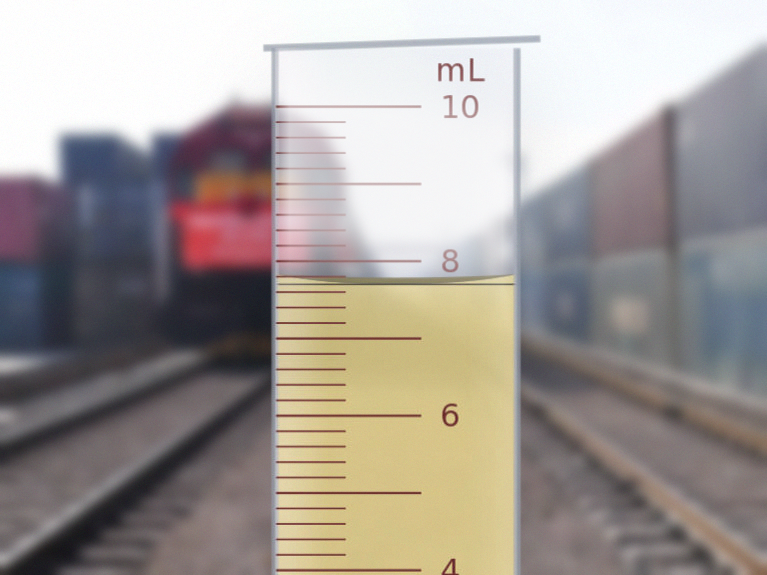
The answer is 7.7 mL
